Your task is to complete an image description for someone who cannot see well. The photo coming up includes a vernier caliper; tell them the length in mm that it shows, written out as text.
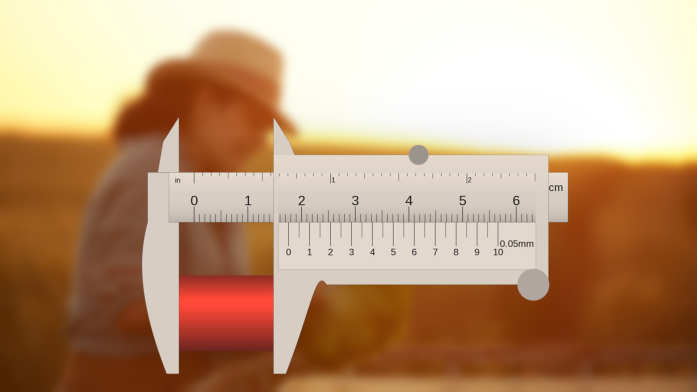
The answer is 17.6 mm
